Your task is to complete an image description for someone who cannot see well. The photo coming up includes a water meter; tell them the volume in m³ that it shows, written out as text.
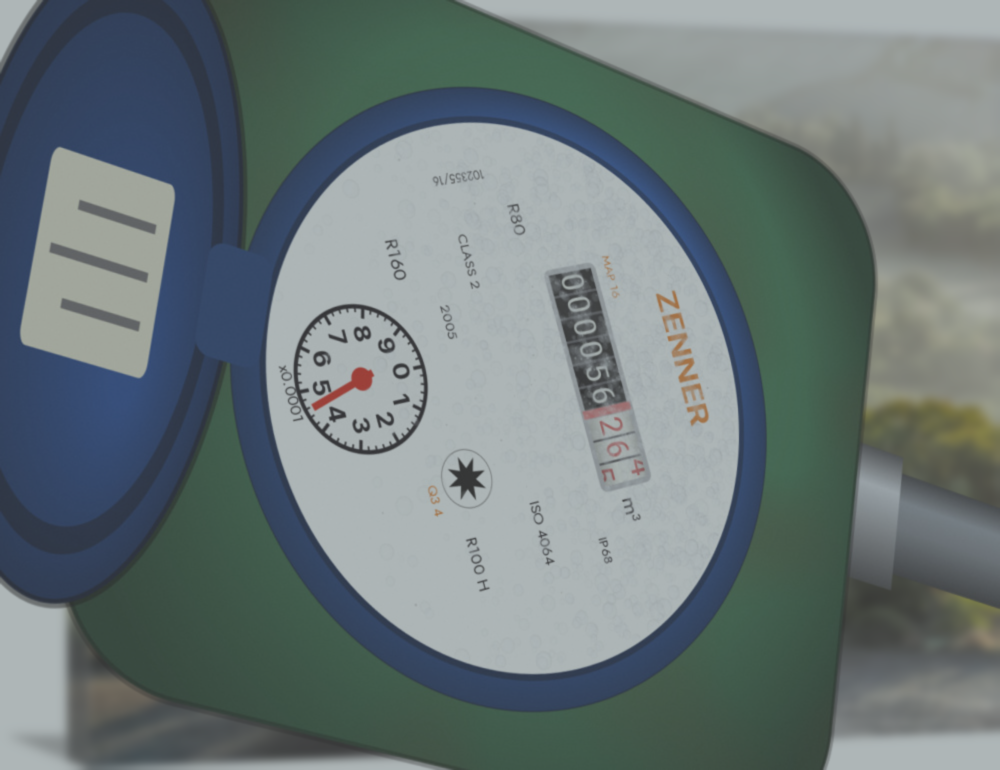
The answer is 56.2644 m³
